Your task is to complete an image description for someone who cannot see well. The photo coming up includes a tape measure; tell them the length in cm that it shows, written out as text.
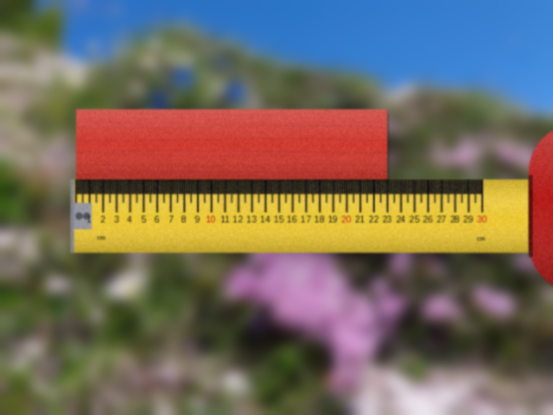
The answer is 23 cm
